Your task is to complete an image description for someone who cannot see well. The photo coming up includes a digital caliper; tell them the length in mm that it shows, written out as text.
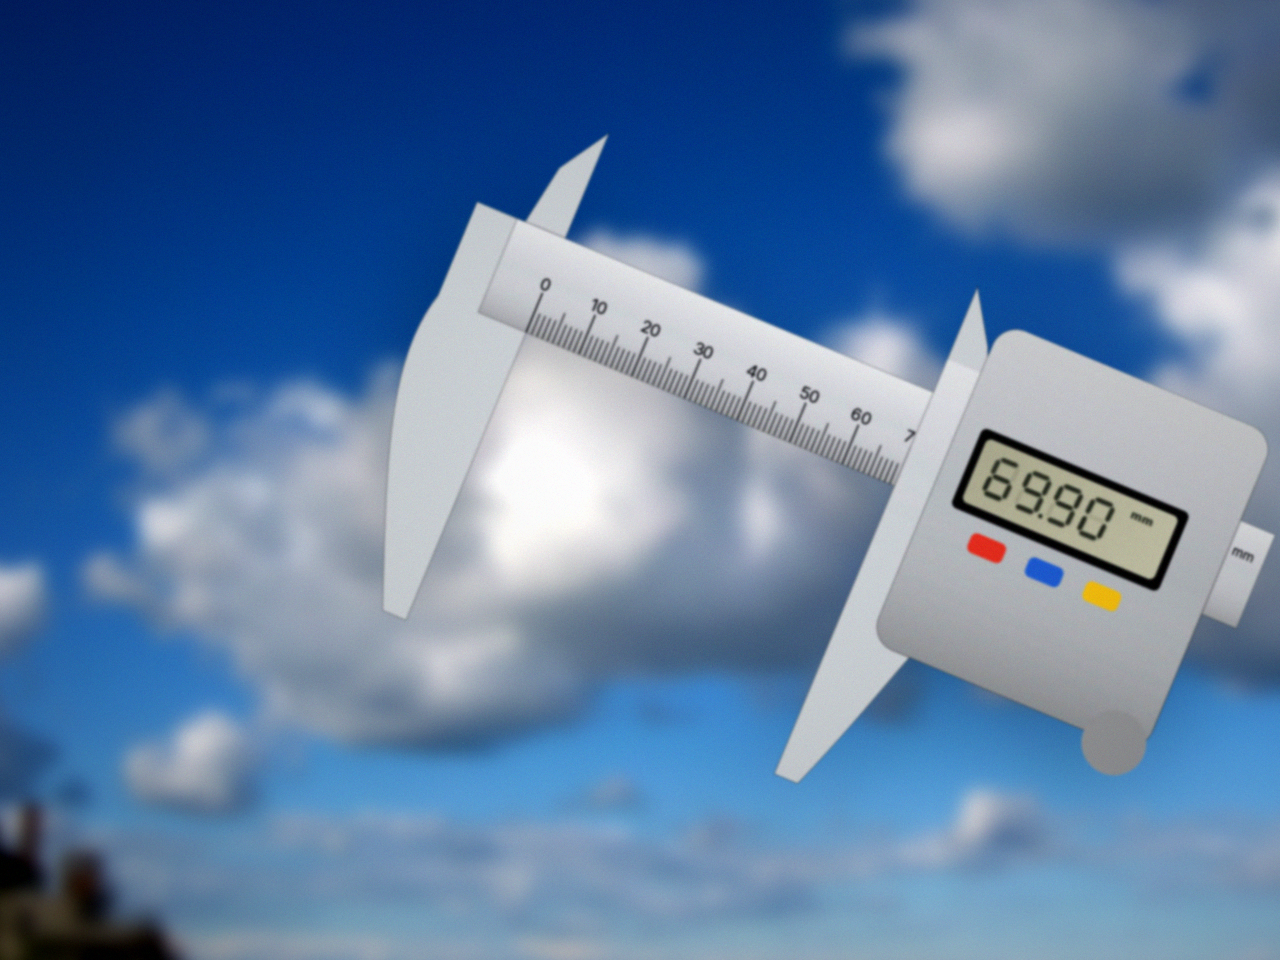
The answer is 69.90 mm
